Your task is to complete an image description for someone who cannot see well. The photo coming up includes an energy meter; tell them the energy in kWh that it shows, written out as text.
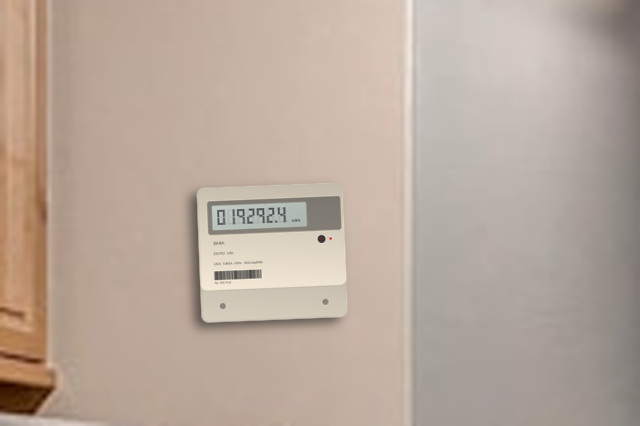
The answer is 19292.4 kWh
